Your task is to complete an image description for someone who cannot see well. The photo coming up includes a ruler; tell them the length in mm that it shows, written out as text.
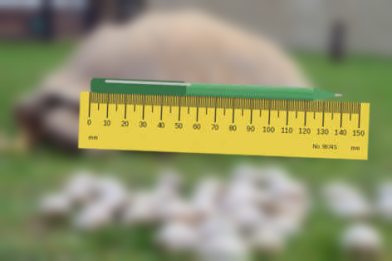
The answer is 140 mm
